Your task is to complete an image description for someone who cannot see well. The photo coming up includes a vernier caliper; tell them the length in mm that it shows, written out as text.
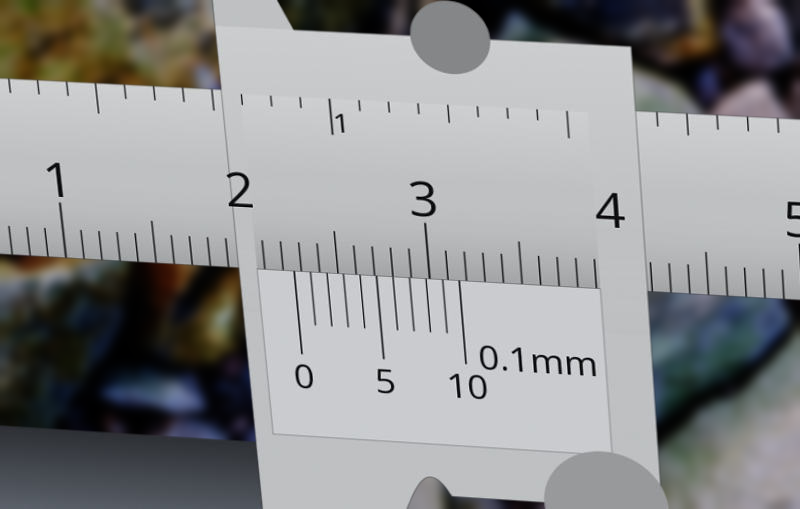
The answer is 22.6 mm
